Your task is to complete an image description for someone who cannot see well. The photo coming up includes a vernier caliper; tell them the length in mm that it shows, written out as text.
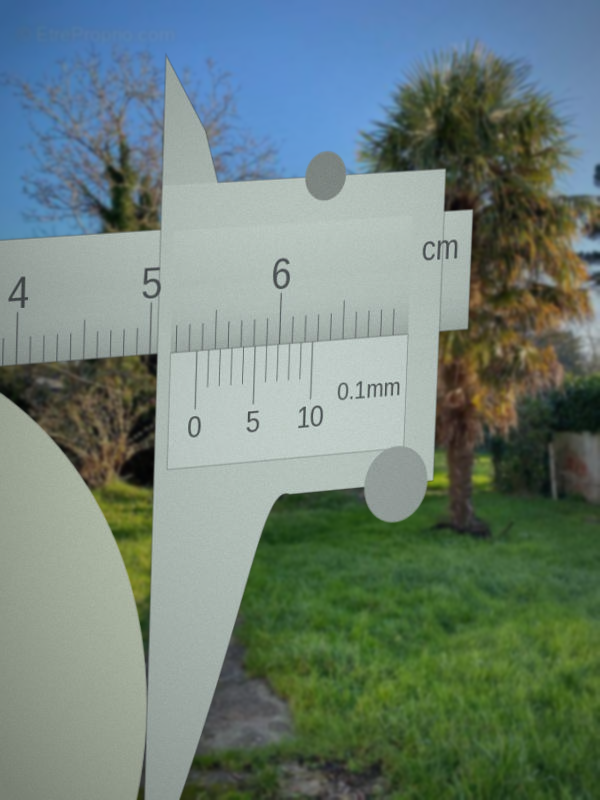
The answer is 53.6 mm
